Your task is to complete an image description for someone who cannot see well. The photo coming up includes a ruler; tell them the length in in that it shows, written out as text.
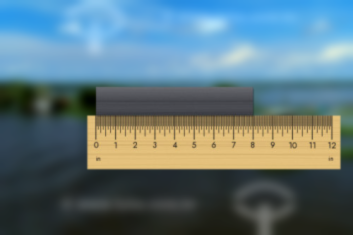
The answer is 8 in
